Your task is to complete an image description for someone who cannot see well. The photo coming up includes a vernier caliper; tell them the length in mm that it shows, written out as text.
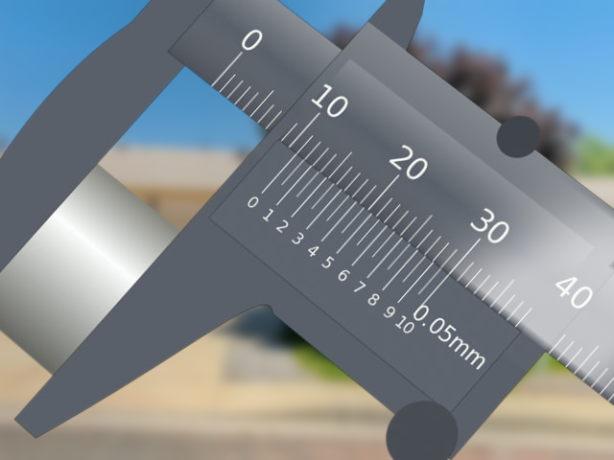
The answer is 11.0 mm
